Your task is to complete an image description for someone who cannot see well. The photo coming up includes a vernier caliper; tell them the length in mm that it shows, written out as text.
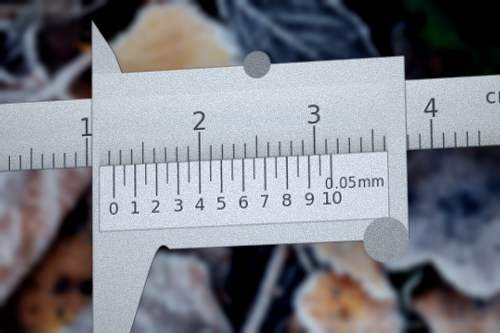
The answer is 12.4 mm
